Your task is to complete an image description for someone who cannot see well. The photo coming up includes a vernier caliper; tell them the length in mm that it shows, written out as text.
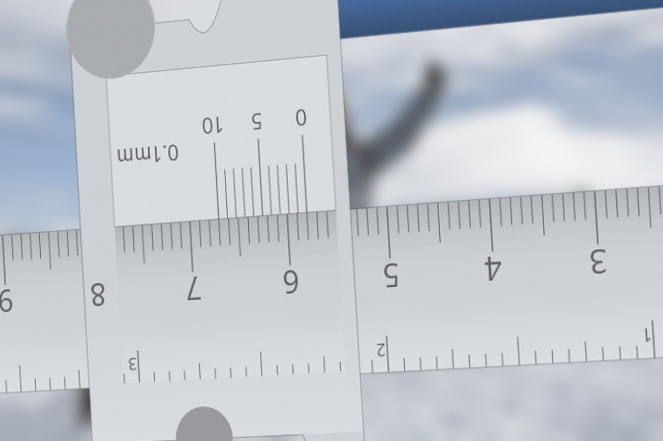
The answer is 58.0 mm
